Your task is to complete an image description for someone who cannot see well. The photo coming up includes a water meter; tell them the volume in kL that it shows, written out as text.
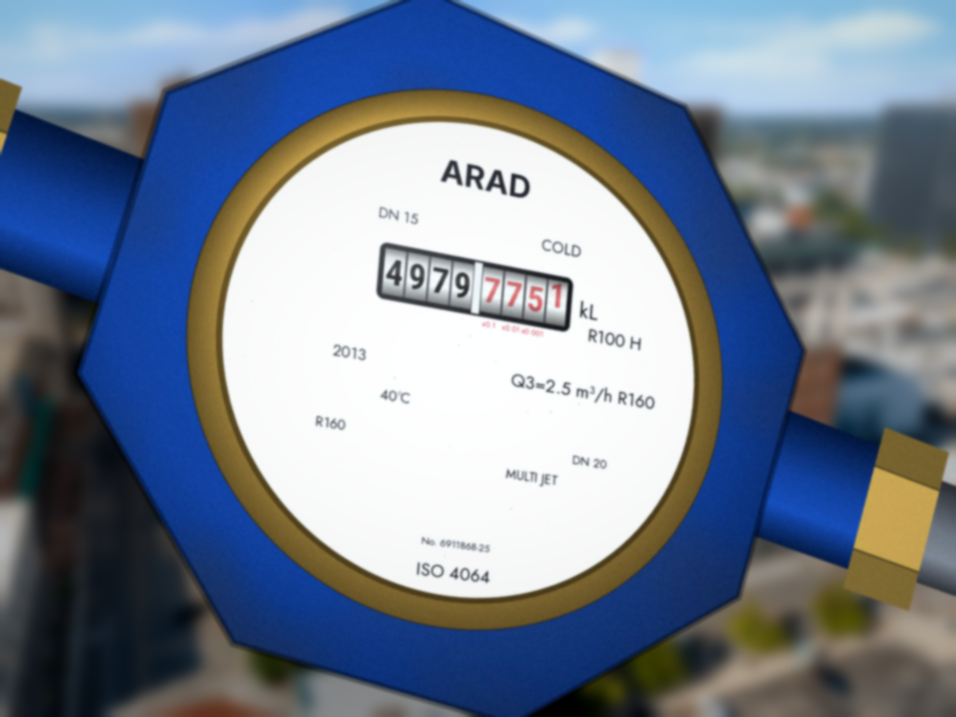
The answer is 4979.7751 kL
